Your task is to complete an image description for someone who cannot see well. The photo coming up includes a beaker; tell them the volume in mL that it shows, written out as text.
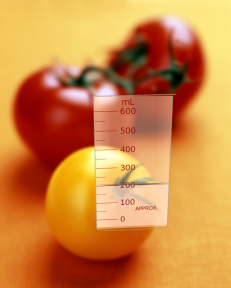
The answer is 200 mL
